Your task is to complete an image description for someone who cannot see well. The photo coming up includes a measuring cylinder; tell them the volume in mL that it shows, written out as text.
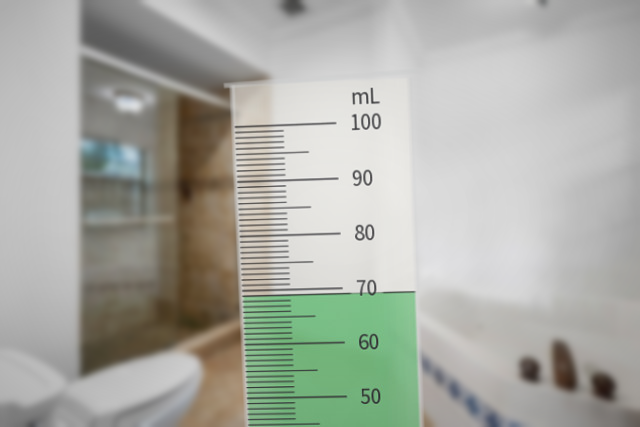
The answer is 69 mL
